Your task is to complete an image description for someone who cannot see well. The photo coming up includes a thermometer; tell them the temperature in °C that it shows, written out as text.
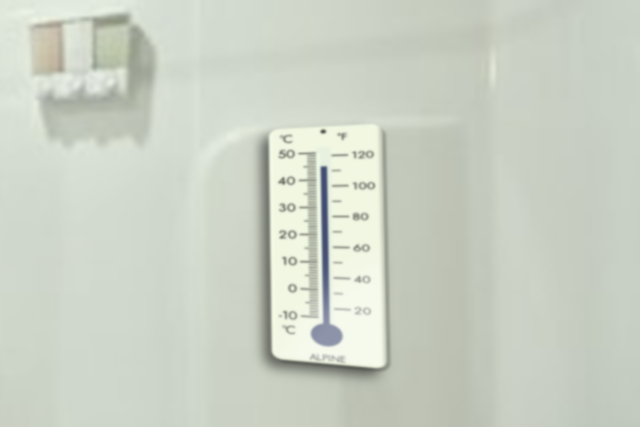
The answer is 45 °C
